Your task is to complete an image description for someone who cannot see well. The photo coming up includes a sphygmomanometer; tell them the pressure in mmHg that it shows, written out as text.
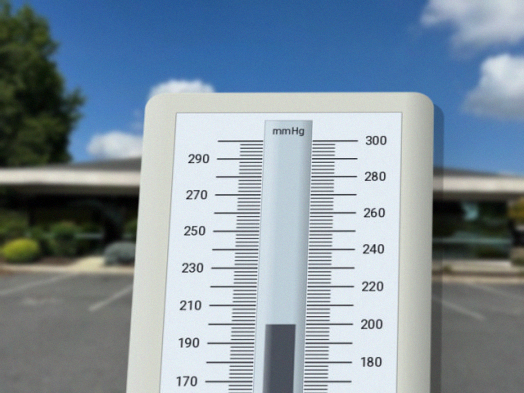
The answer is 200 mmHg
